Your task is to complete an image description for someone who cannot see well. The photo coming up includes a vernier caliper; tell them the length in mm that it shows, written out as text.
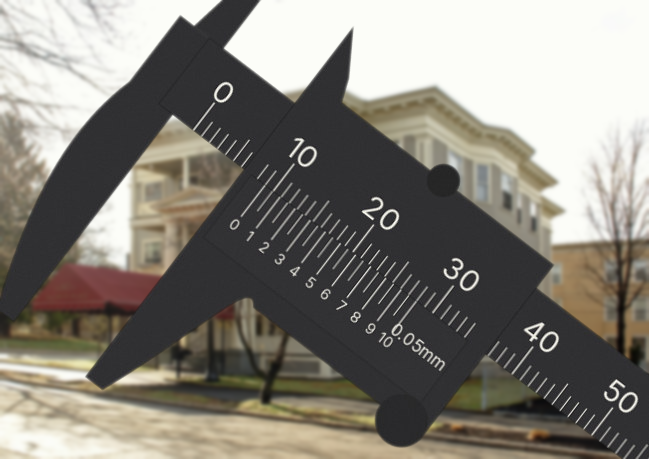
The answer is 9.0 mm
